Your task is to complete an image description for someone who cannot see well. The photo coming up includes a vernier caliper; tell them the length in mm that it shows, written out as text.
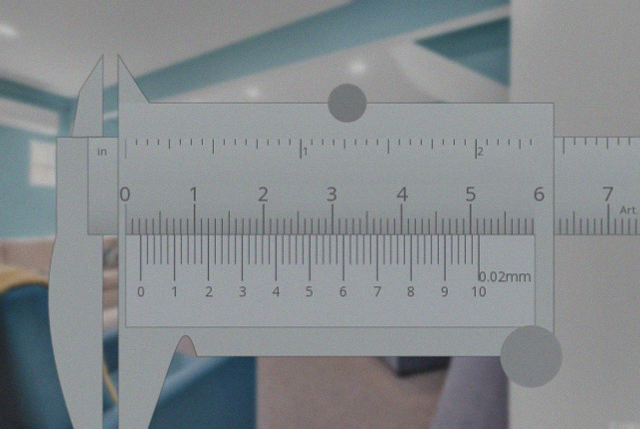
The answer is 2.2 mm
